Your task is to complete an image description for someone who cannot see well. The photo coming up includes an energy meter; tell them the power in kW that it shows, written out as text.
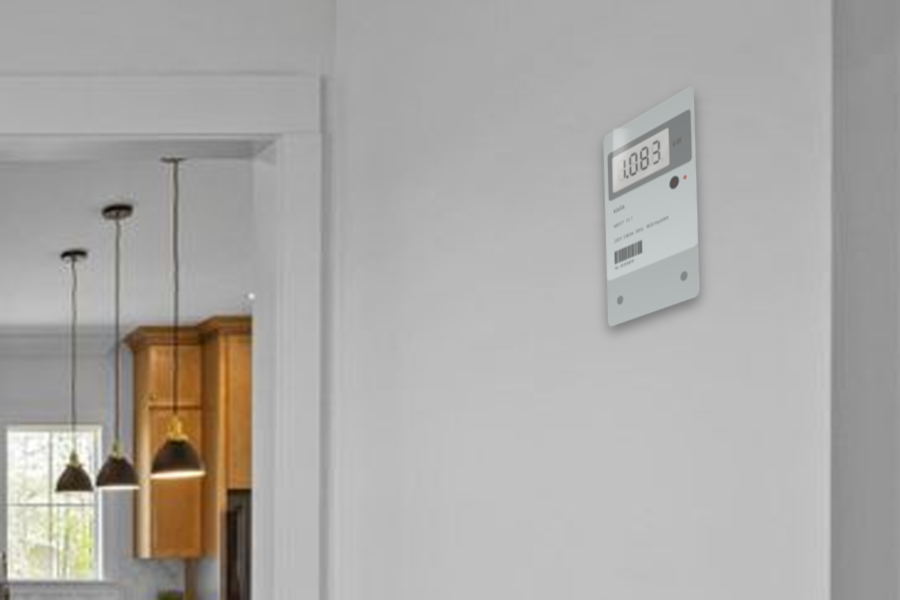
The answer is 1.083 kW
